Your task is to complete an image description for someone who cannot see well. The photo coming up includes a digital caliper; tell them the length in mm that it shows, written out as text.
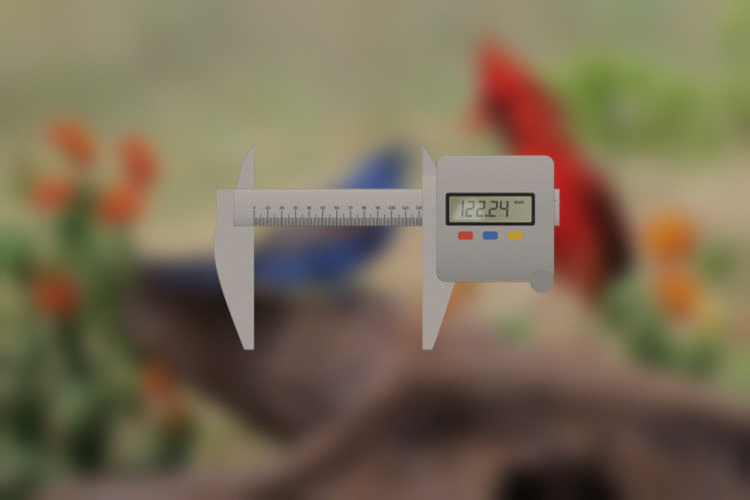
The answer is 122.24 mm
